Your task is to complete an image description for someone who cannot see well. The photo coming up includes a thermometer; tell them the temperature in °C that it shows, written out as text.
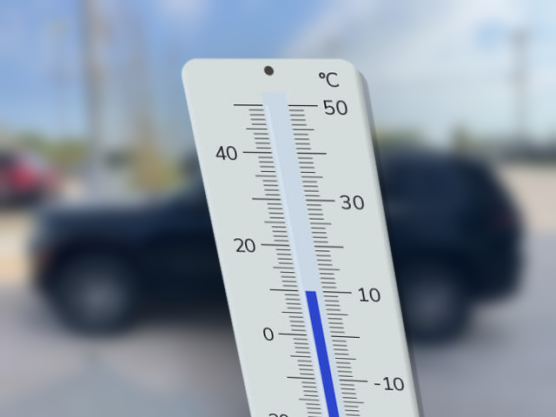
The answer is 10 °C
